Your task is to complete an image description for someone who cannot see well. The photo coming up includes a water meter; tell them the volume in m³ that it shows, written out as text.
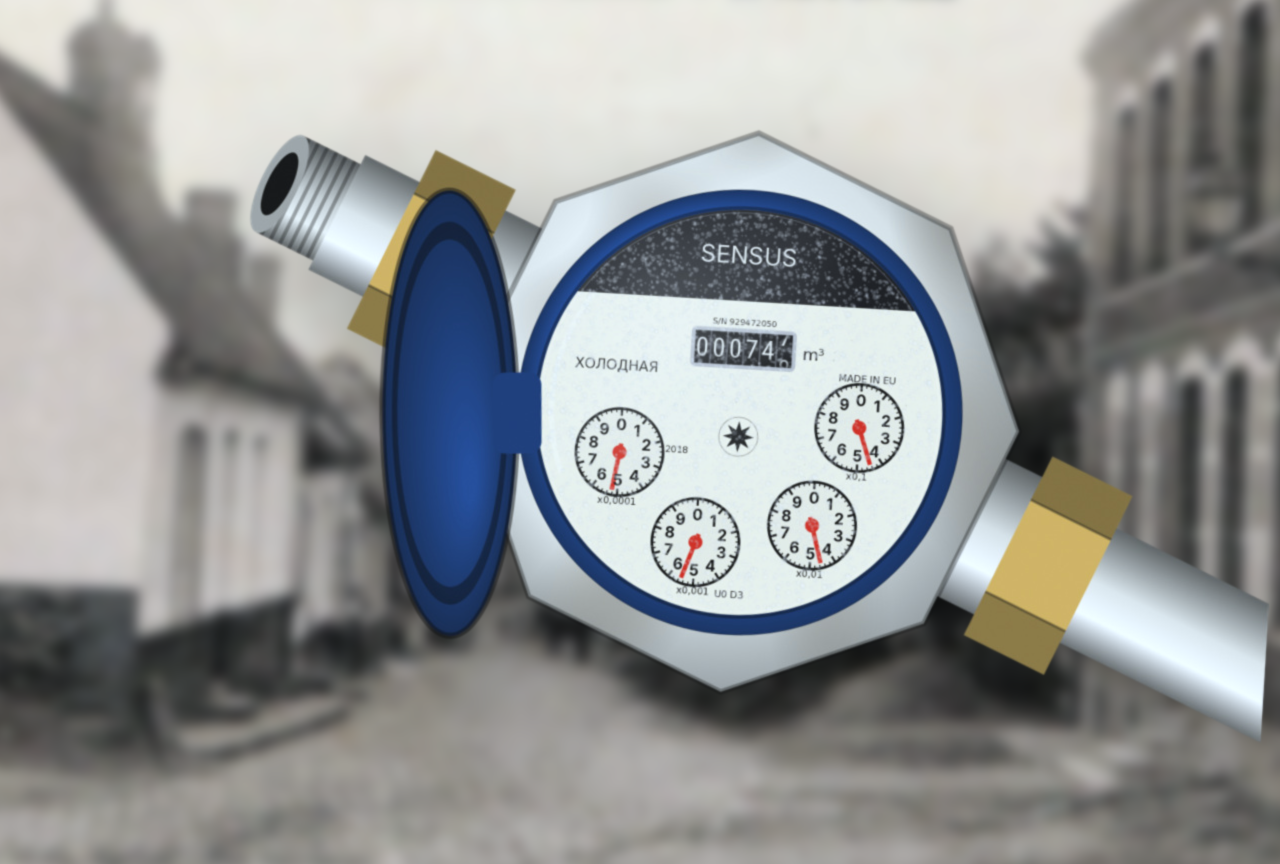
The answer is 747.4455 m³
